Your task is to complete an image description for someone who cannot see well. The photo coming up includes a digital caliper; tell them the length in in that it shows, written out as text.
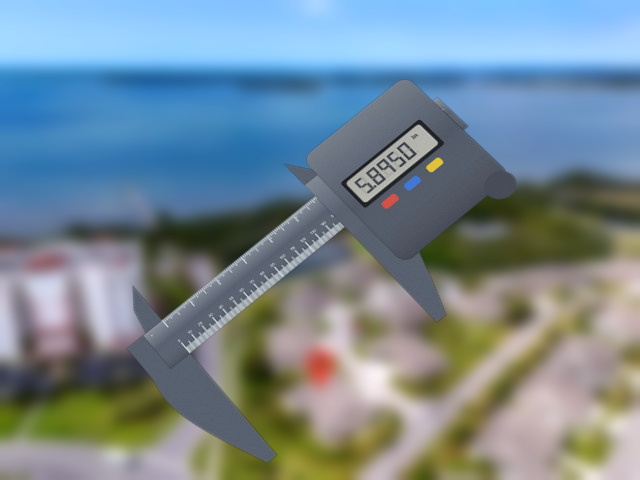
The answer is 5.8950 in
